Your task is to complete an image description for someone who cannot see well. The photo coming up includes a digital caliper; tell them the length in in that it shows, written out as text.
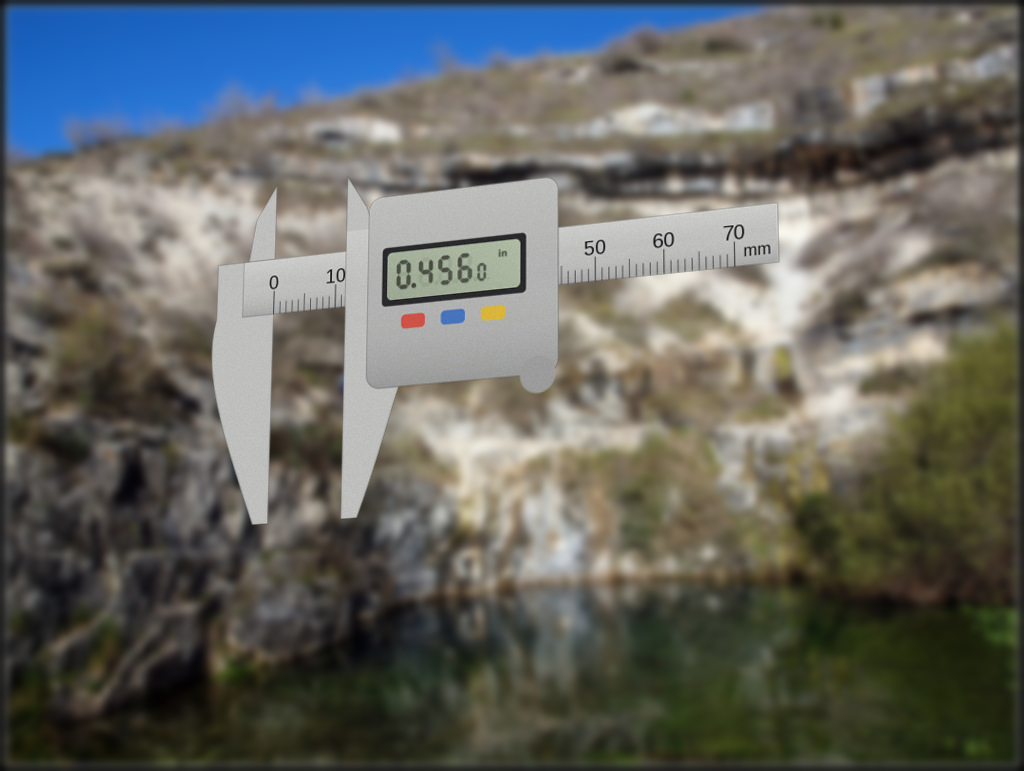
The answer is 0.4560 in
